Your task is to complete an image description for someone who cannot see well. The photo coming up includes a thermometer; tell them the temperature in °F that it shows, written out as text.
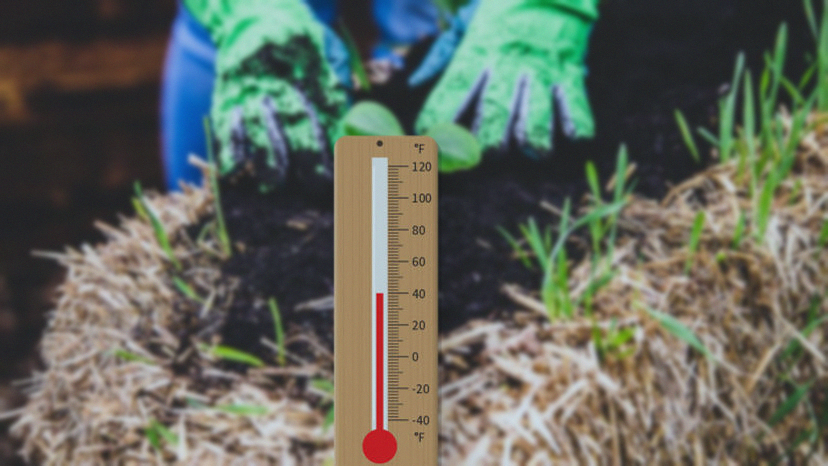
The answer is 40 °F
